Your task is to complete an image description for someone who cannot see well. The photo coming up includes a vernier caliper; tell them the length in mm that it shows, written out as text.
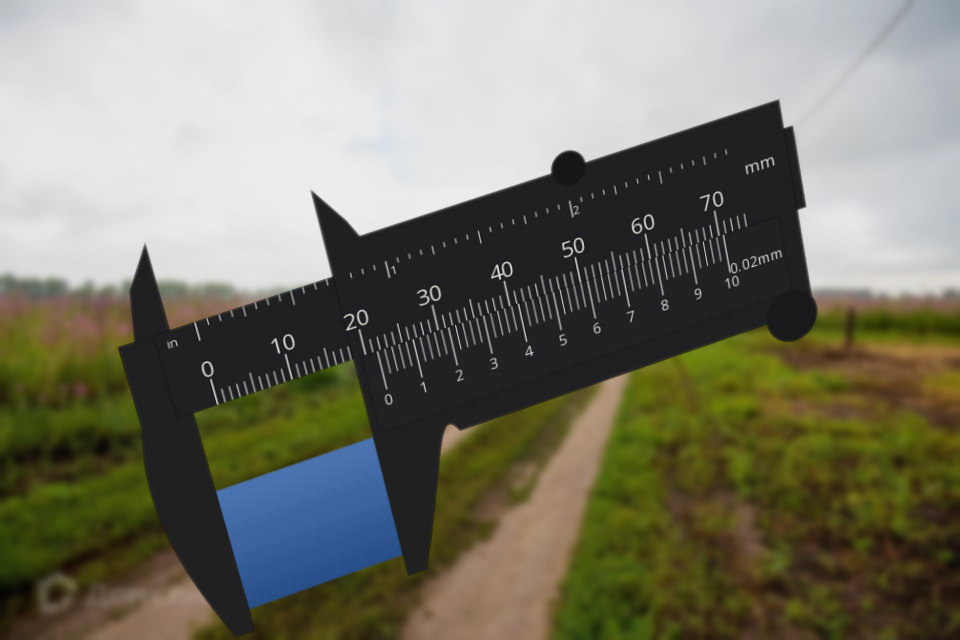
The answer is 21.6 mm
